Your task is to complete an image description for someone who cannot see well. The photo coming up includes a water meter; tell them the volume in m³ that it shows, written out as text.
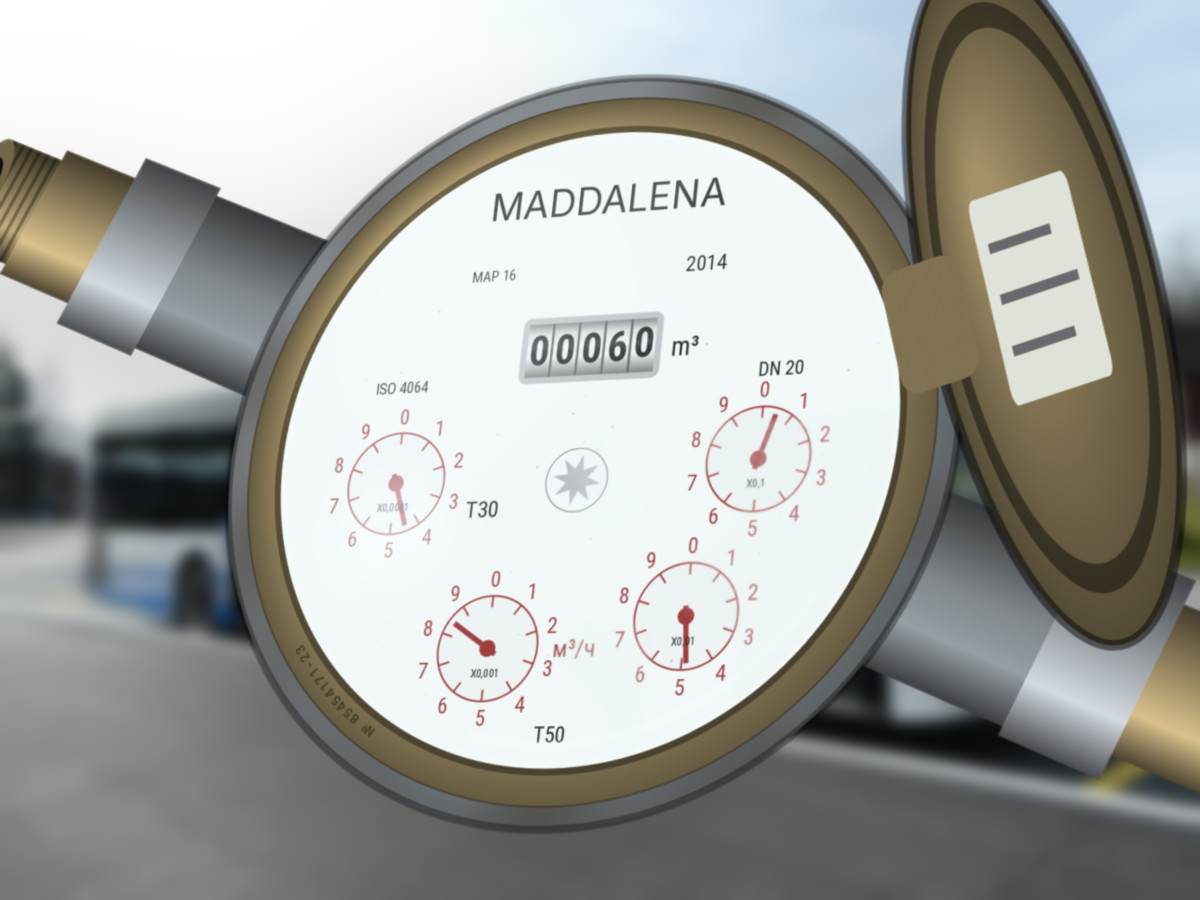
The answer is 60.0484 m³
